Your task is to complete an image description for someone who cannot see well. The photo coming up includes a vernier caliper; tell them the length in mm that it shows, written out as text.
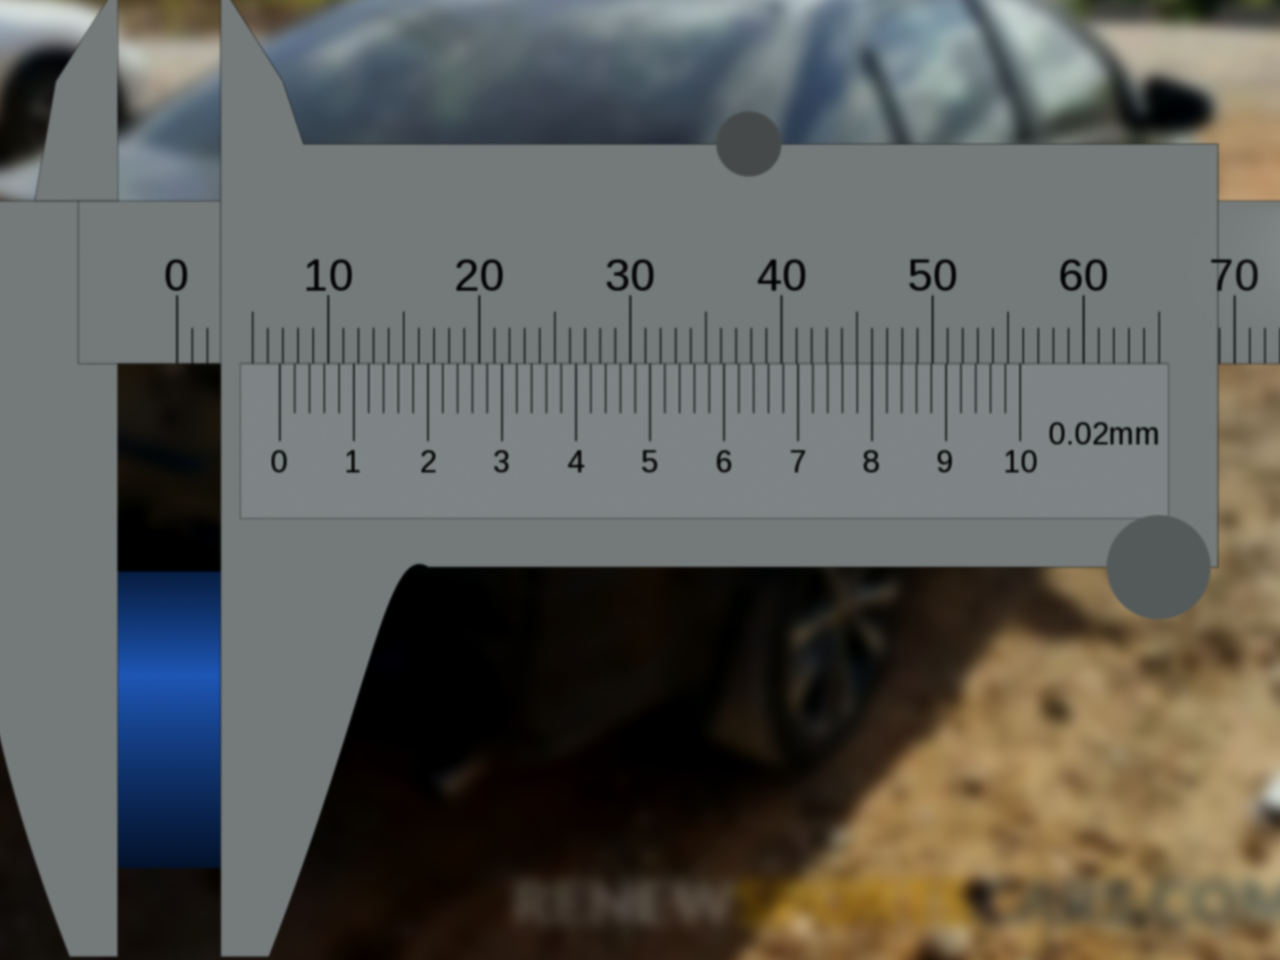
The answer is 6.8 mm
